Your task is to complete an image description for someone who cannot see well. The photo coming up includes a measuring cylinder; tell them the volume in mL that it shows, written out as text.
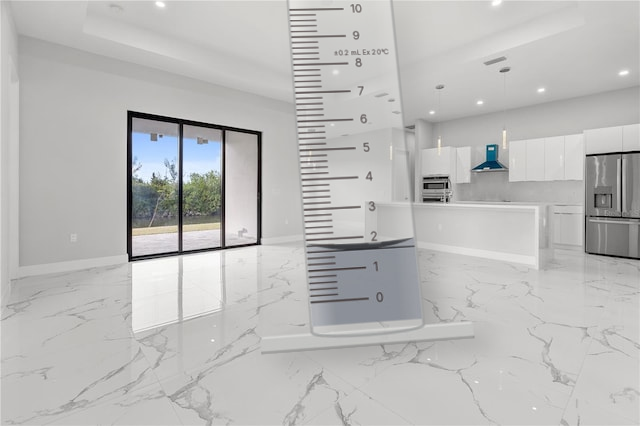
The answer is 1.6 mL
